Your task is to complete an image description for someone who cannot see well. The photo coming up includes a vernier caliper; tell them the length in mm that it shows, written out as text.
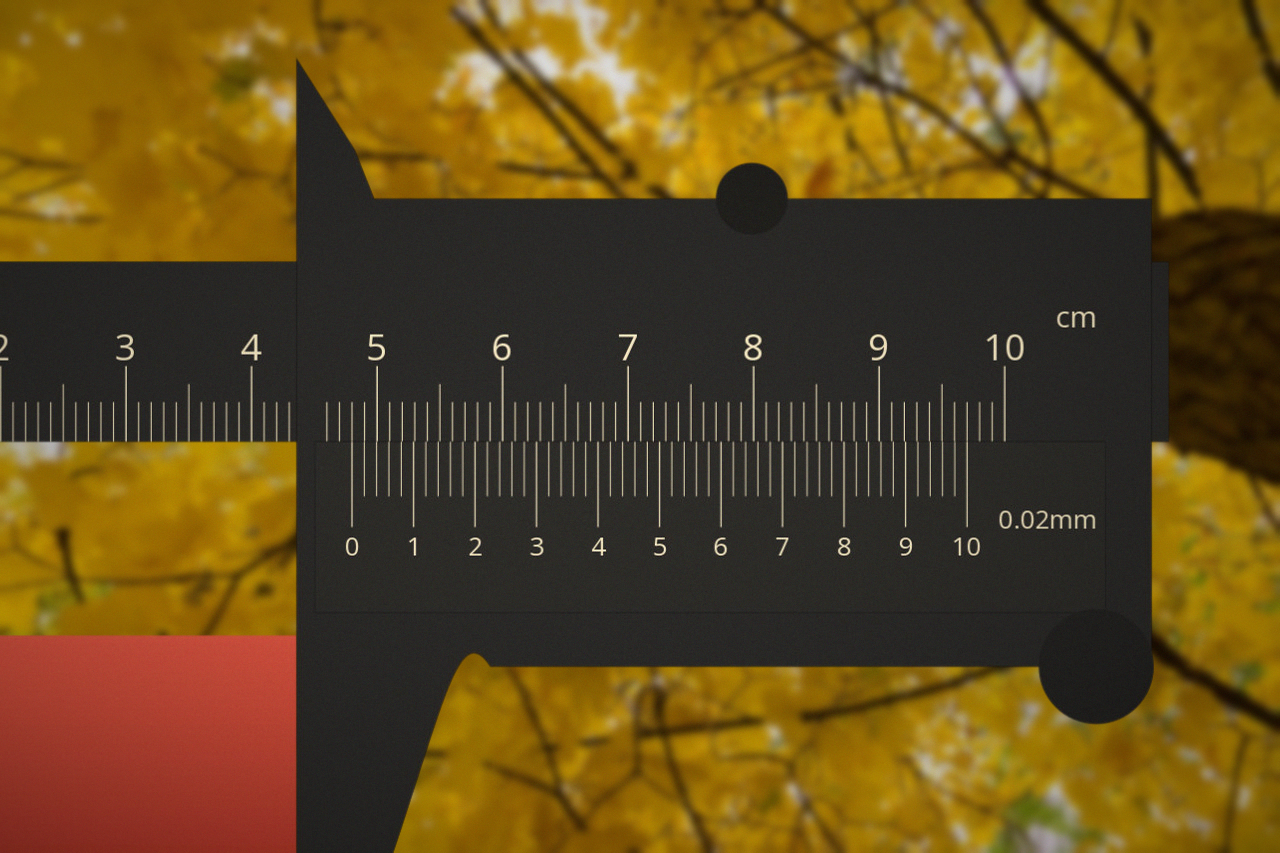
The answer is 48.0 mm
